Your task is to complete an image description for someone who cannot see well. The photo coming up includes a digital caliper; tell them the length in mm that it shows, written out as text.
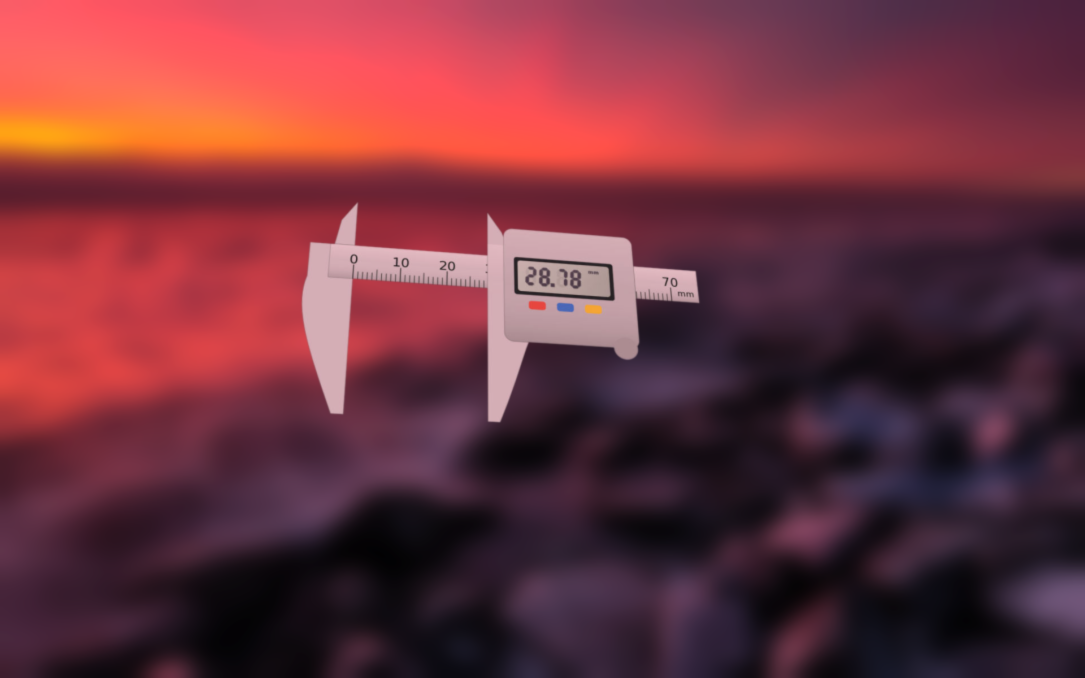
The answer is 28.78 mm
